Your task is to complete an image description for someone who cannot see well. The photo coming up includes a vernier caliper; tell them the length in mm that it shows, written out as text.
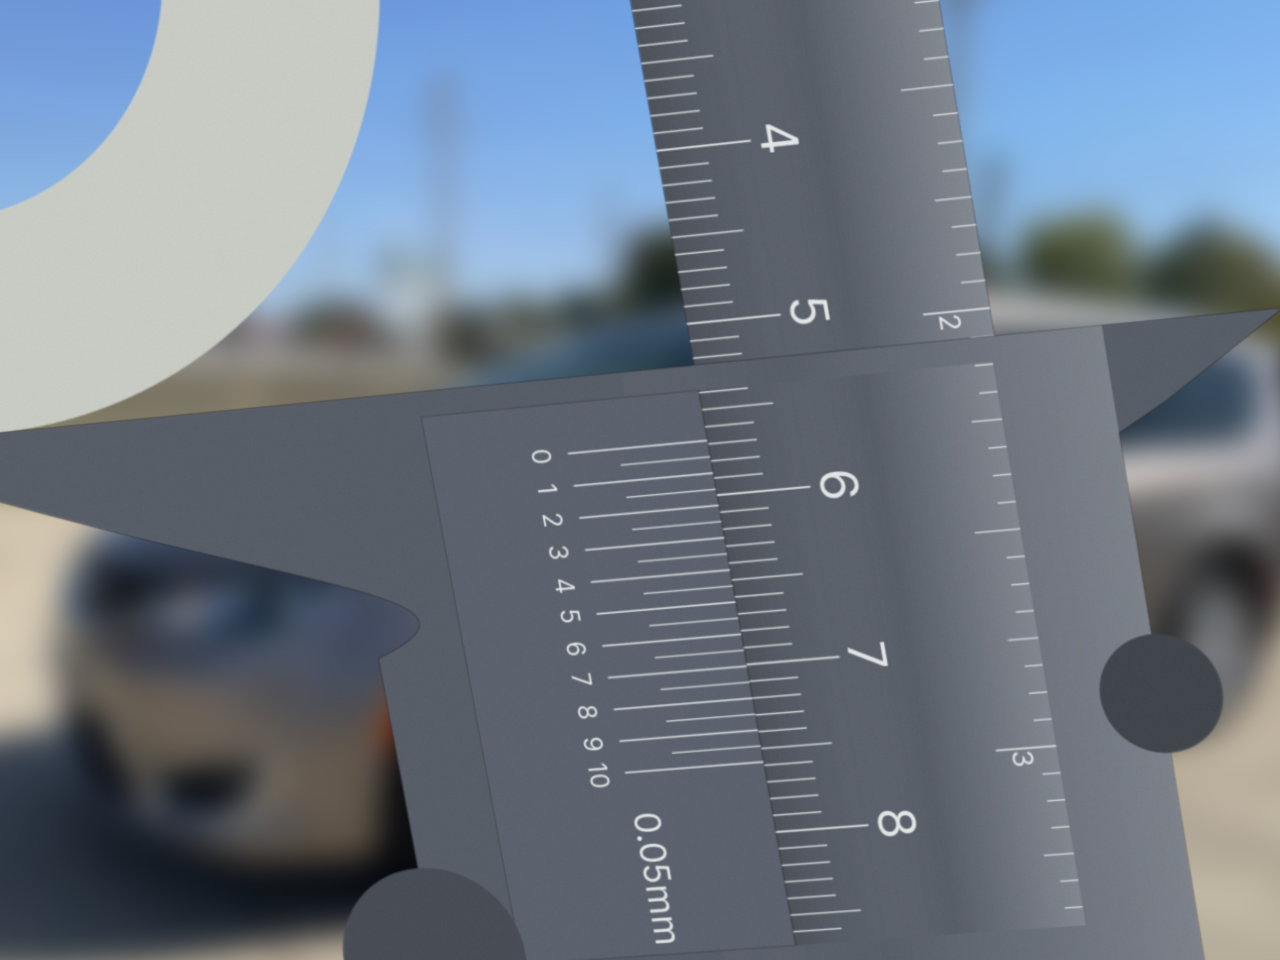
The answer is 56.8 mm
